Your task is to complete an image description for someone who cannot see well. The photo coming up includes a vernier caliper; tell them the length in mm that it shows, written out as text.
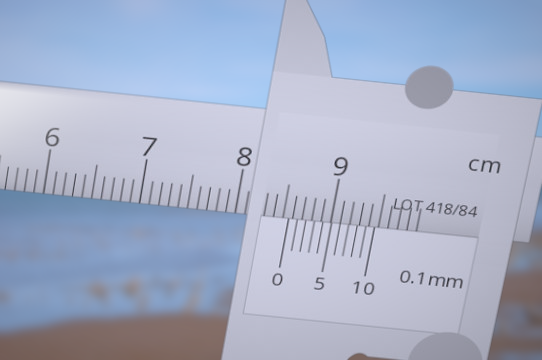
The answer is 85.6 mm
